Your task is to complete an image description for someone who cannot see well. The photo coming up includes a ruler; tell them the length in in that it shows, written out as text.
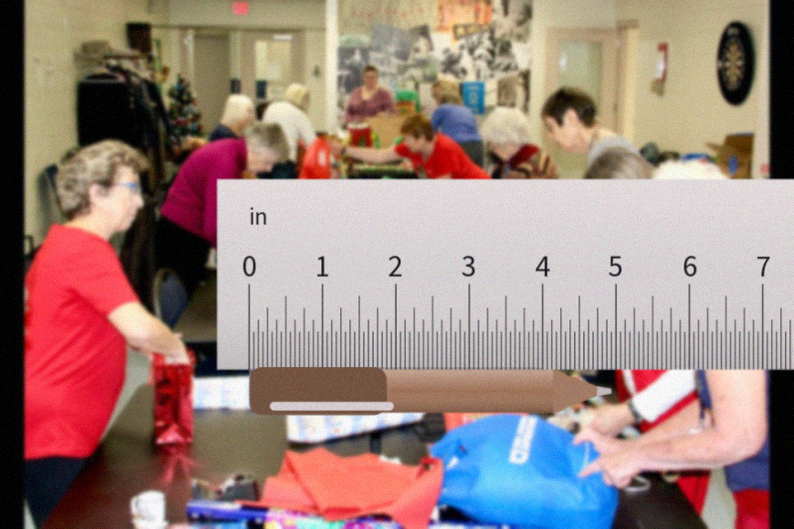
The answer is 4.9375 in
